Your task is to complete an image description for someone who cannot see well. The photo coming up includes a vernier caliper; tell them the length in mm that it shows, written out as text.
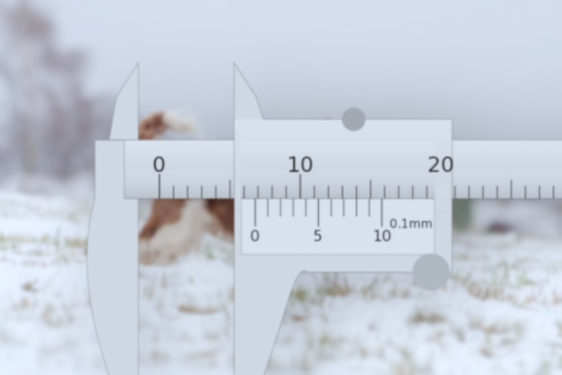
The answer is 6.8 mm
